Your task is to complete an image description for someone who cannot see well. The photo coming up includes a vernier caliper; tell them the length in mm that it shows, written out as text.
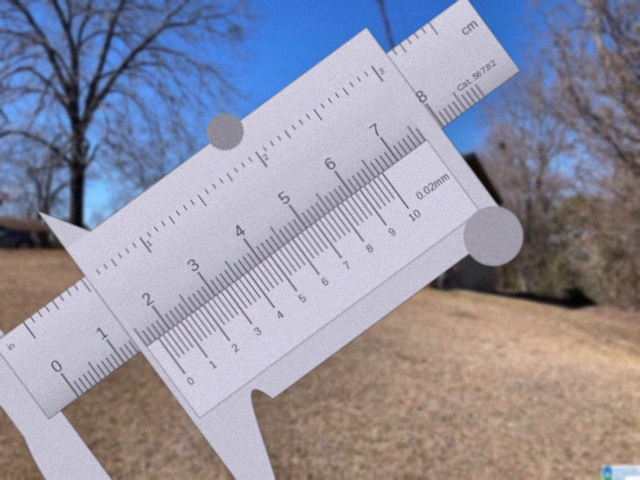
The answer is 17.5 mm
